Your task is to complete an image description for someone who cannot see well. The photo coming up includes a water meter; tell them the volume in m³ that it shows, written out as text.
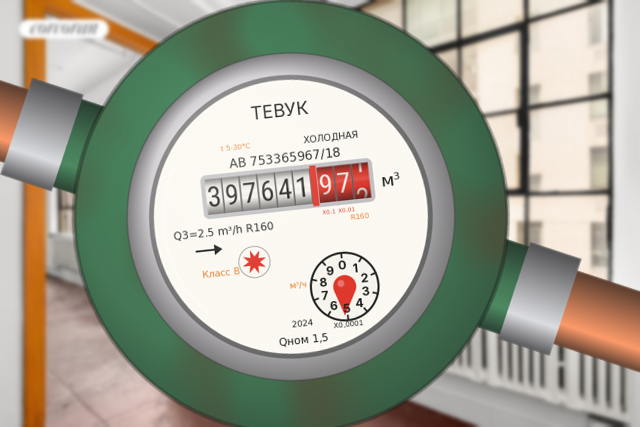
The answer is 397641.9715 m³
